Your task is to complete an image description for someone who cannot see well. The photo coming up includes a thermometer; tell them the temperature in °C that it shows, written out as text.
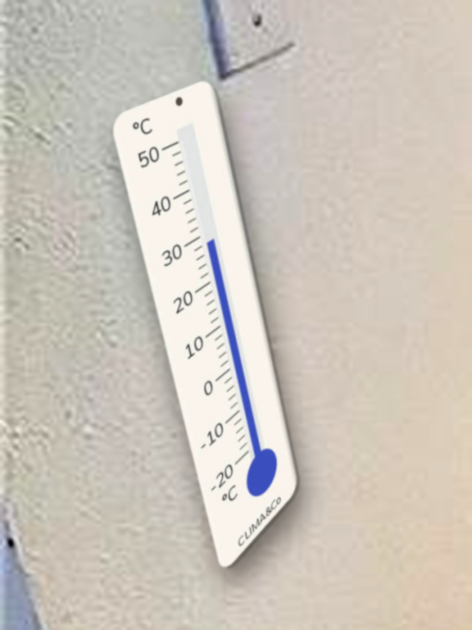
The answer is 28 °C
